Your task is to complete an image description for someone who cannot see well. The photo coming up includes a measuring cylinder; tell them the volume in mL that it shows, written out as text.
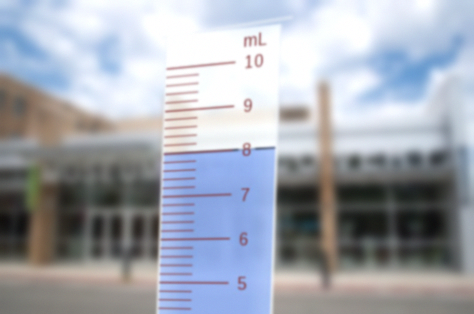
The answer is 8 mL
